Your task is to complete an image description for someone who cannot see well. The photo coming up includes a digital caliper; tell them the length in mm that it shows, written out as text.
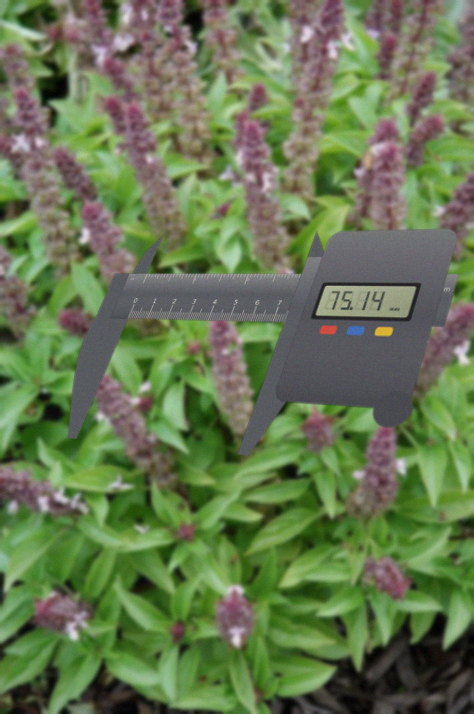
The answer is 75.14 mm
